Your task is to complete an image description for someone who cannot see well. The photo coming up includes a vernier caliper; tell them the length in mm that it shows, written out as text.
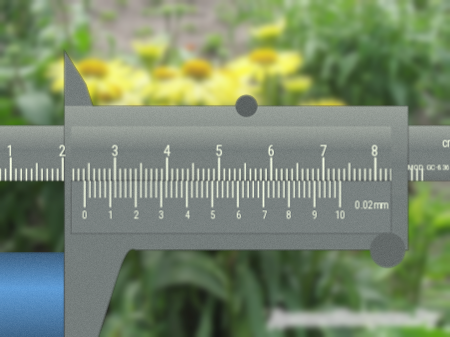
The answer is 24.2 mm
